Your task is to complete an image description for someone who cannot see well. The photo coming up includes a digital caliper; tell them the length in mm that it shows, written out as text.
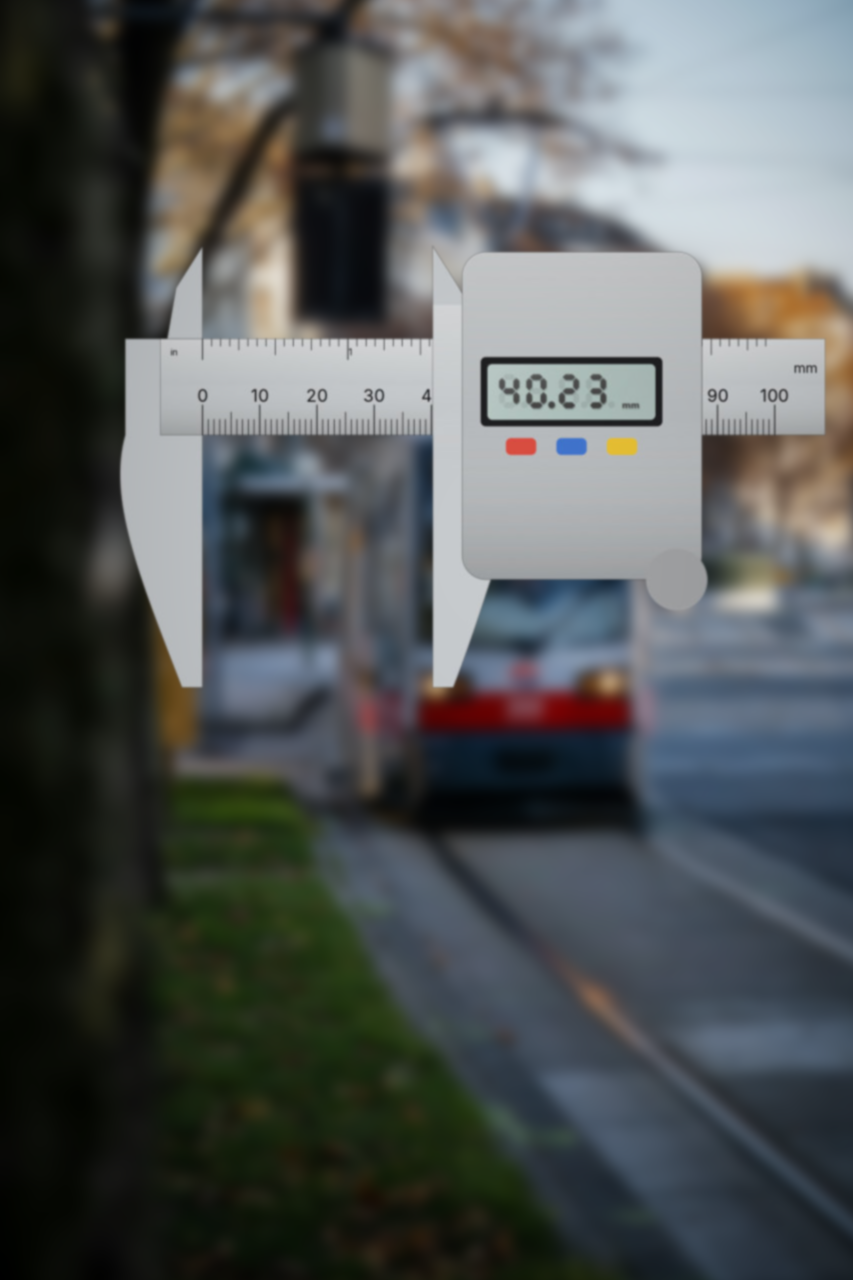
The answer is 40.23 mm
